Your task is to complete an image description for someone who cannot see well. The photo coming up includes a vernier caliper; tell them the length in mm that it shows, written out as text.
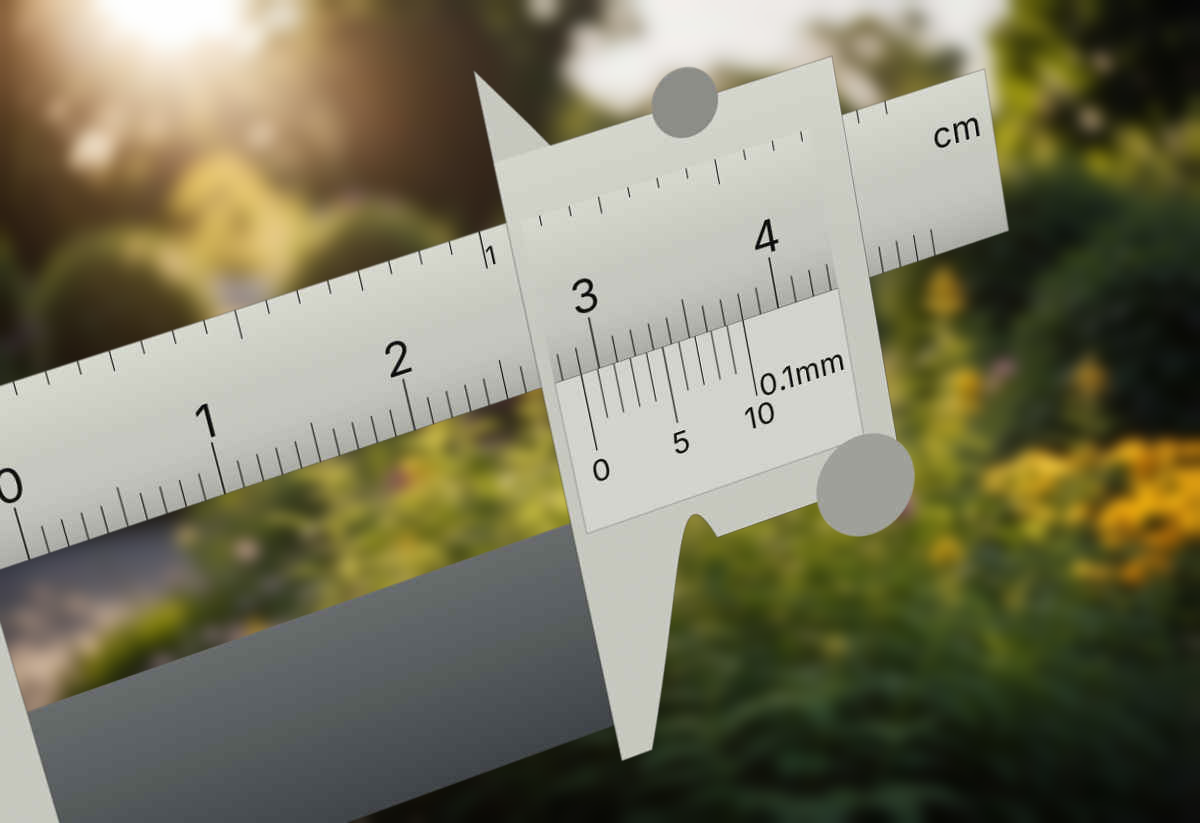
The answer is 29.0 mm
